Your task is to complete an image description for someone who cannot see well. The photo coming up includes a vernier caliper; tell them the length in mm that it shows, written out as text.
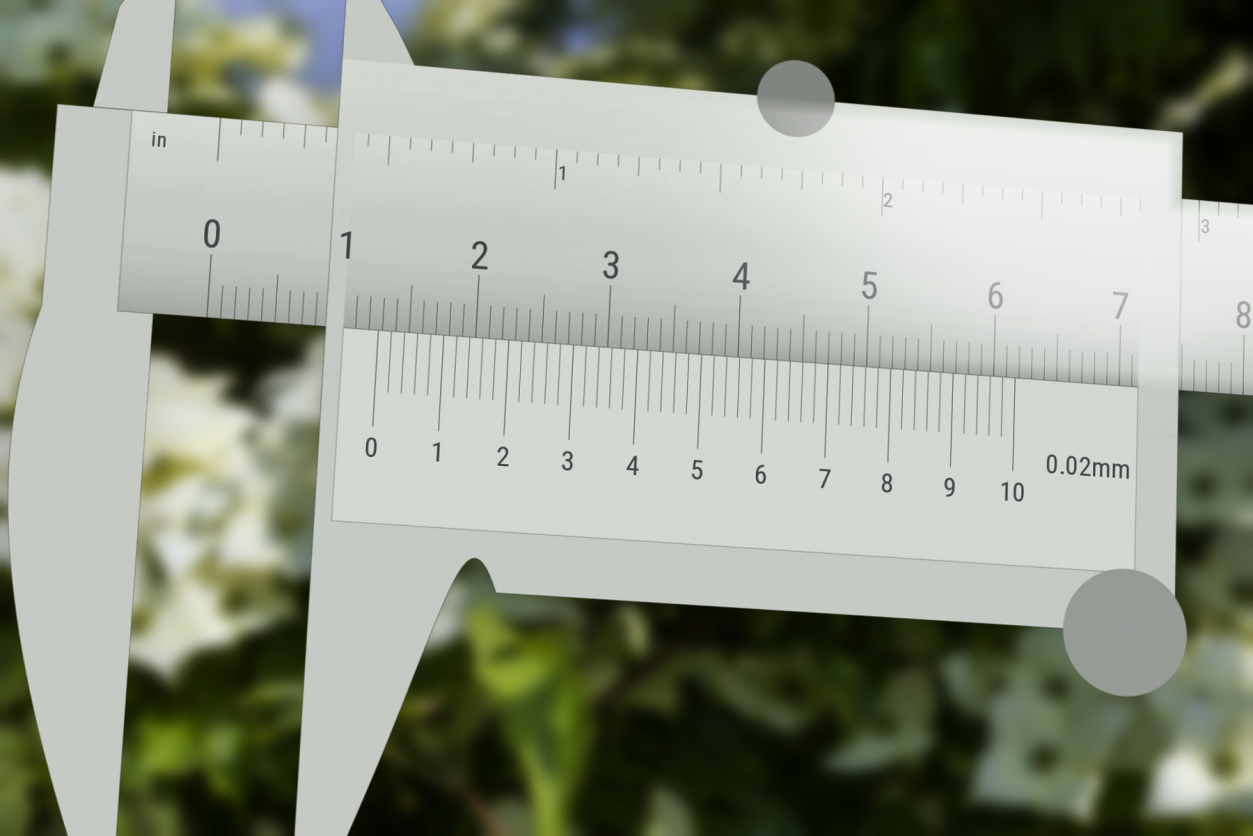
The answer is 12.7 mm
